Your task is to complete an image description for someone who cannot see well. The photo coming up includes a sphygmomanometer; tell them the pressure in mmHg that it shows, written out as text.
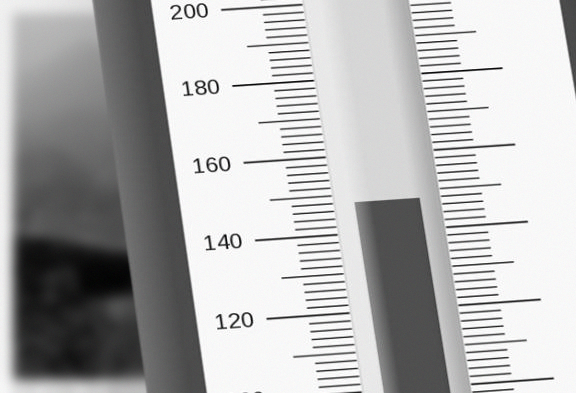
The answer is 148 mmHg
